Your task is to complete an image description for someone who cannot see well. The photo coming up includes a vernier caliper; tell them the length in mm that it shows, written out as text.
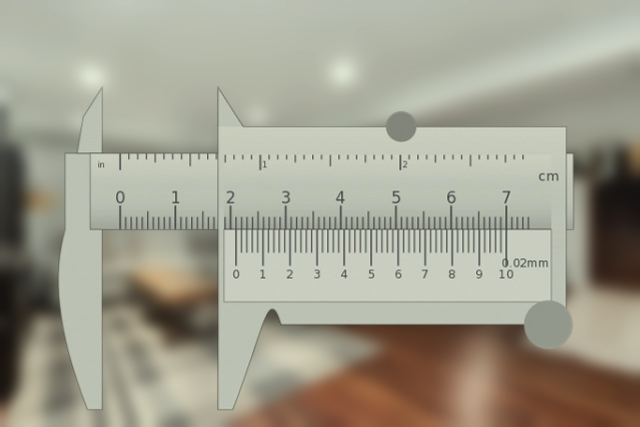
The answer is 21.0 mm
